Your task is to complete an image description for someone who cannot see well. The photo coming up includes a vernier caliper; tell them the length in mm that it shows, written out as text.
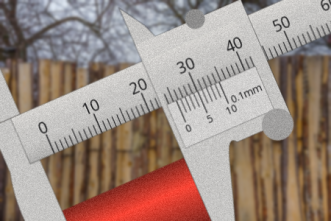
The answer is 25.6 mm
